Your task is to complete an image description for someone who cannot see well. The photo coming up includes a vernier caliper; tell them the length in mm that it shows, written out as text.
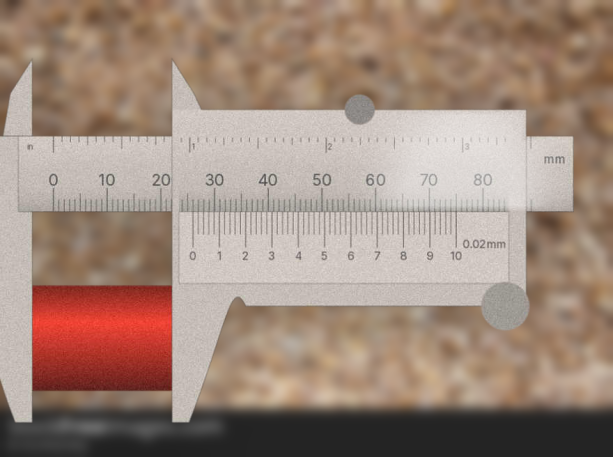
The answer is 26.0 mm
